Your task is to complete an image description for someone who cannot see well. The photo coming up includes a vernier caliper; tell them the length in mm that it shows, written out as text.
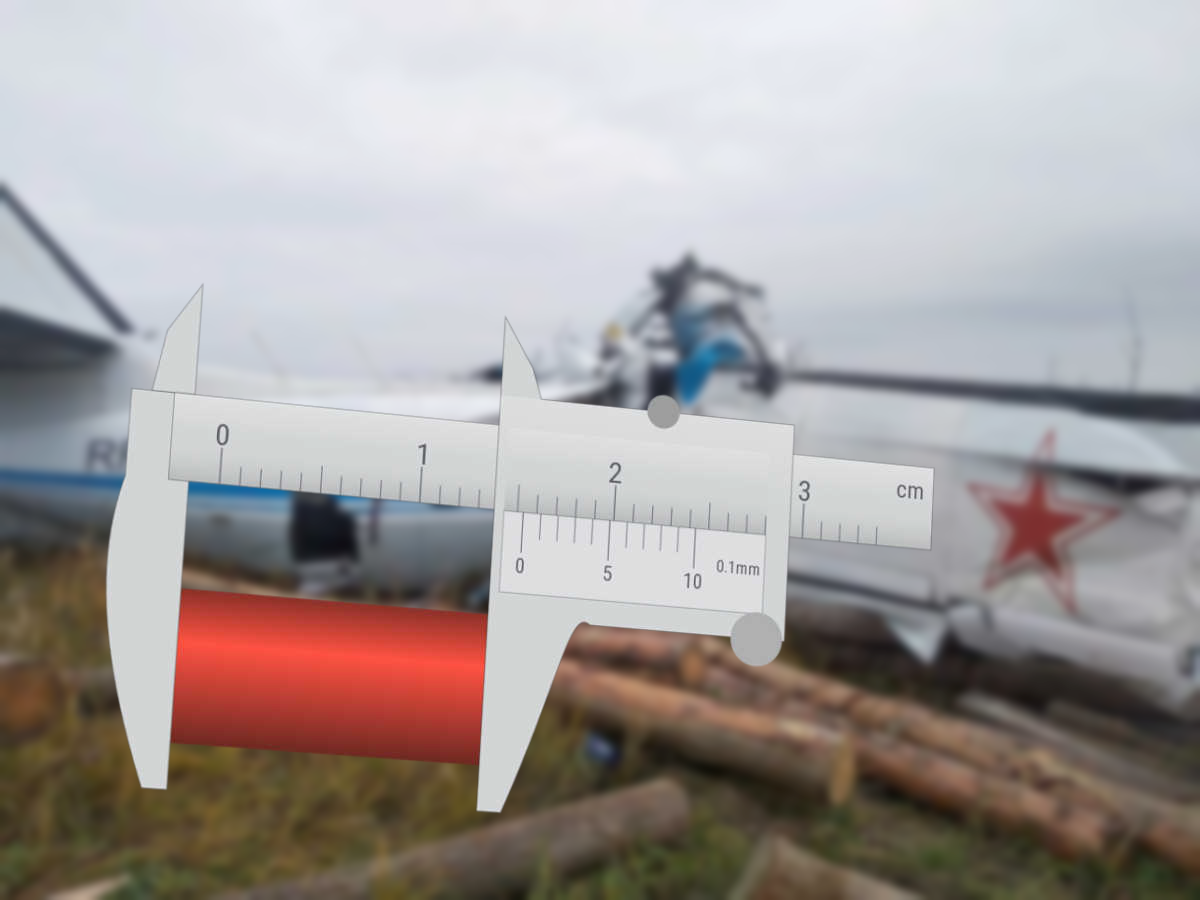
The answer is 15.3 mm
